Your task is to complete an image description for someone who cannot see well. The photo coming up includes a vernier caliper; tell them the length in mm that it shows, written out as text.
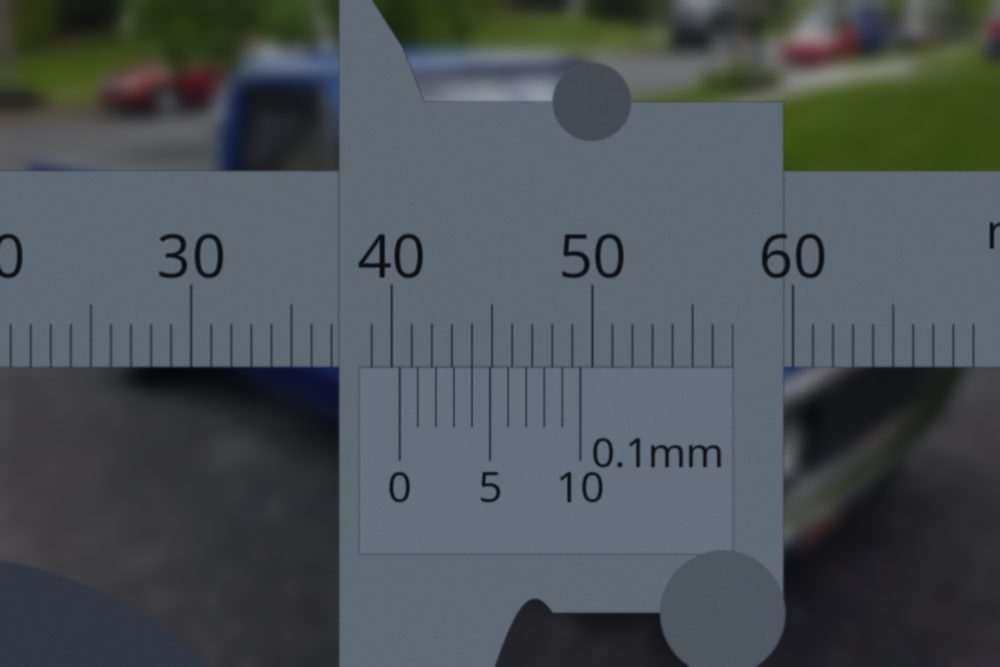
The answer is 40.4 mm
